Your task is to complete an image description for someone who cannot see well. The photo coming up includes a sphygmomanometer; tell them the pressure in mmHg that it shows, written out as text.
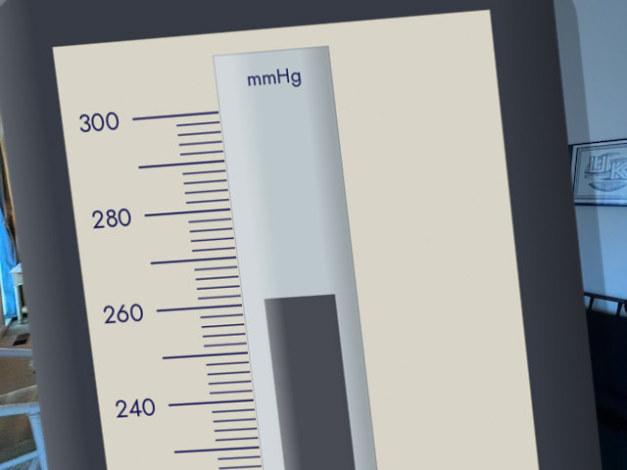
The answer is 261 mmHg
